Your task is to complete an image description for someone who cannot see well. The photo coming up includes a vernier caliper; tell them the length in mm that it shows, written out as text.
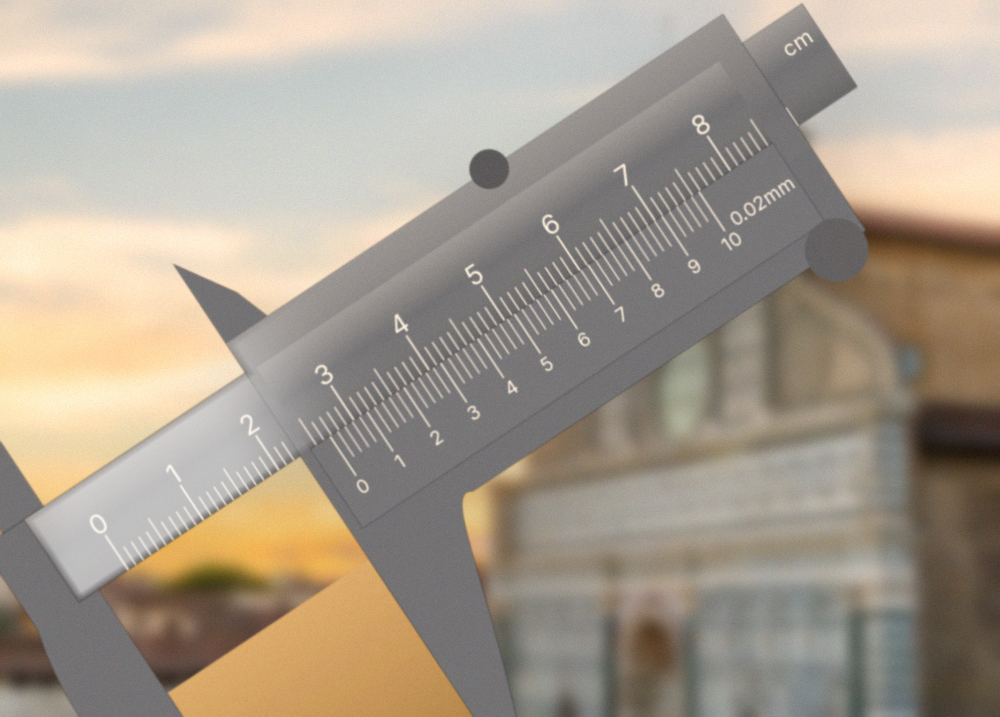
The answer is 26.8 mm
